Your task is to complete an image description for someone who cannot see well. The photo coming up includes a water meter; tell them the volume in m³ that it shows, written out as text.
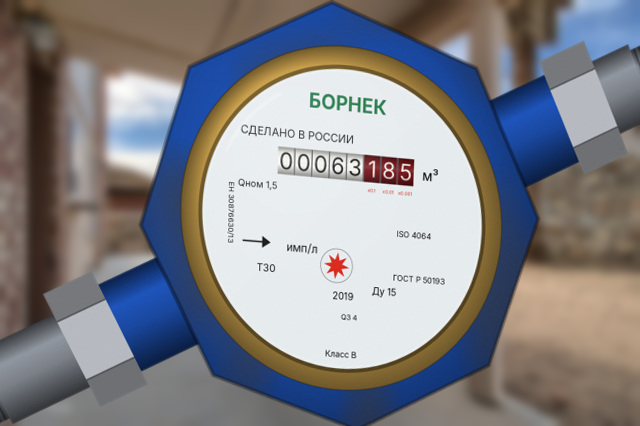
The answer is 63.185 m³
